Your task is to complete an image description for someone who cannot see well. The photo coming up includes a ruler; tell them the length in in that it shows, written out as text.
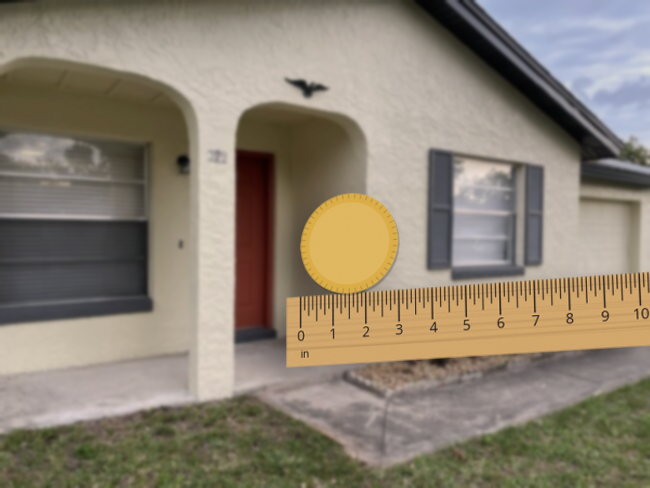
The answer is 3 in
